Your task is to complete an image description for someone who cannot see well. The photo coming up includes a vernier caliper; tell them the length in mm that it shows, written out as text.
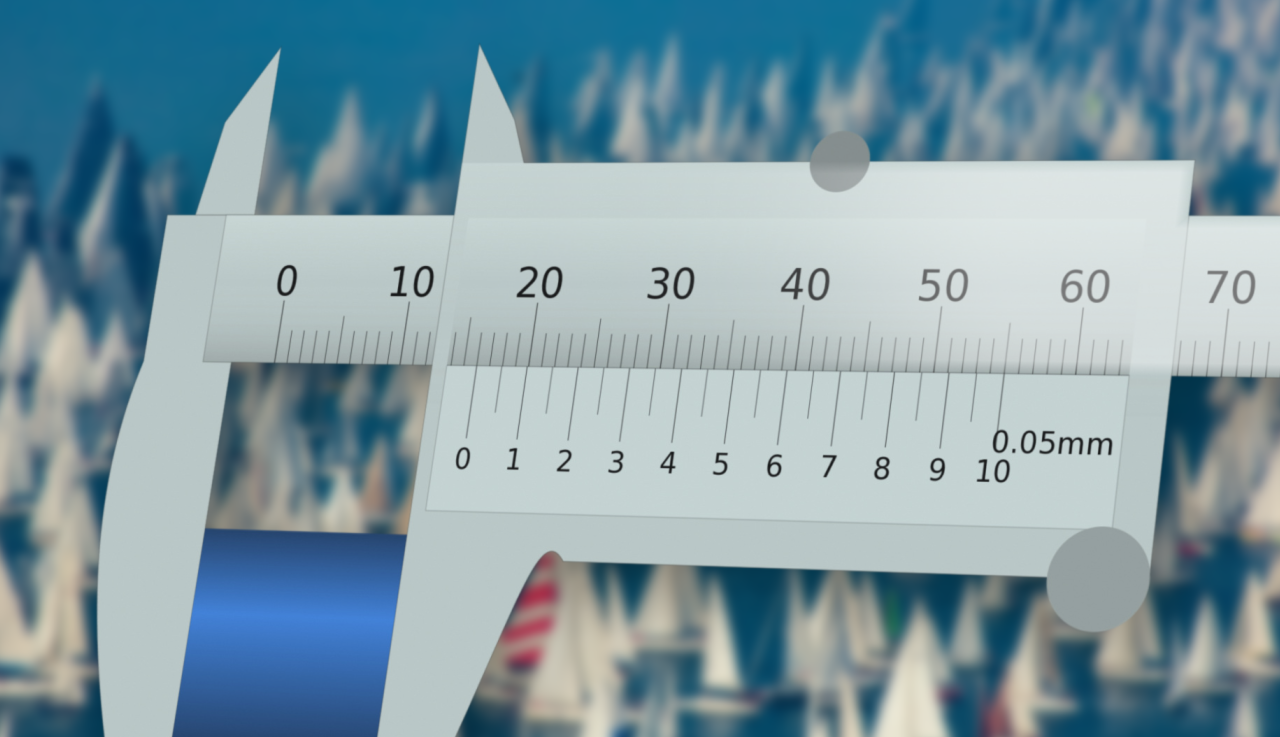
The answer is 16.0 mm
